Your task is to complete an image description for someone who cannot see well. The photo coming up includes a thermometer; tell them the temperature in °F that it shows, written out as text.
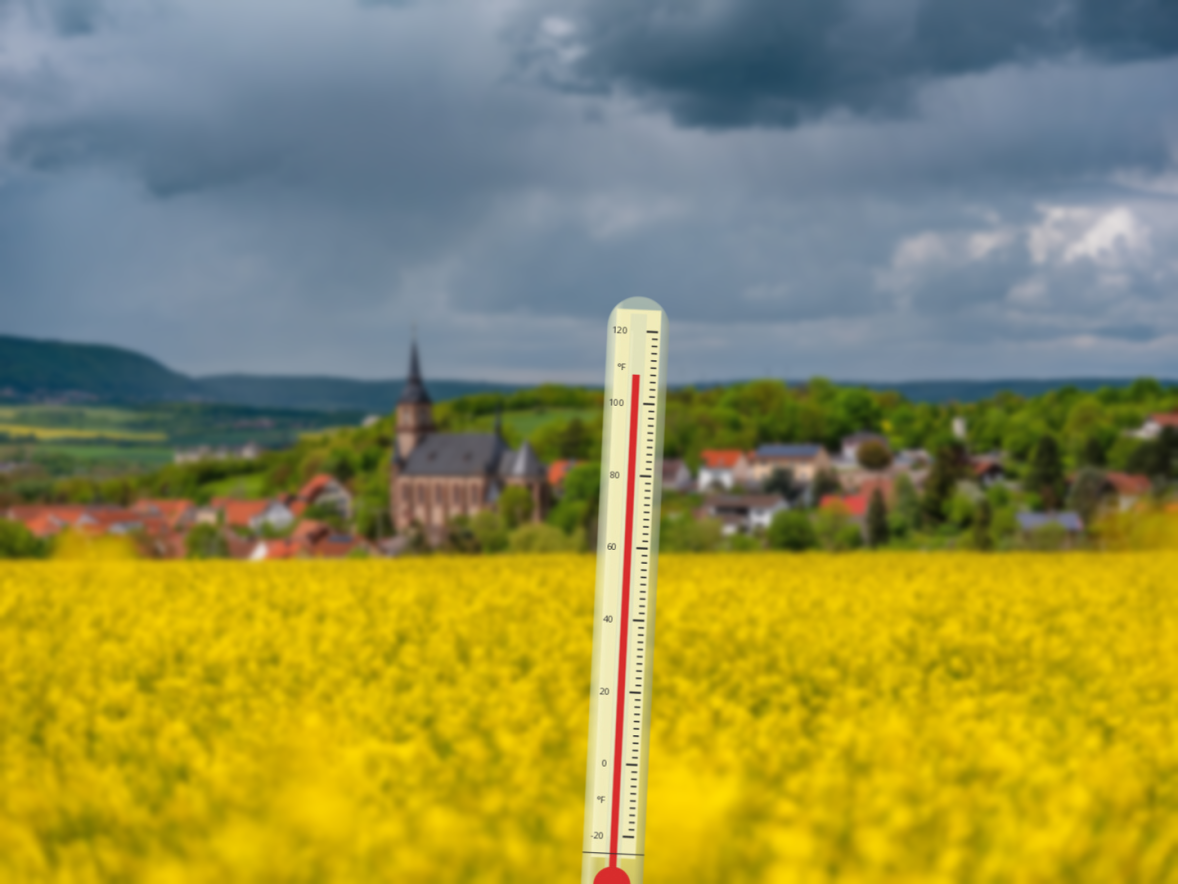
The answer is 108 °F
